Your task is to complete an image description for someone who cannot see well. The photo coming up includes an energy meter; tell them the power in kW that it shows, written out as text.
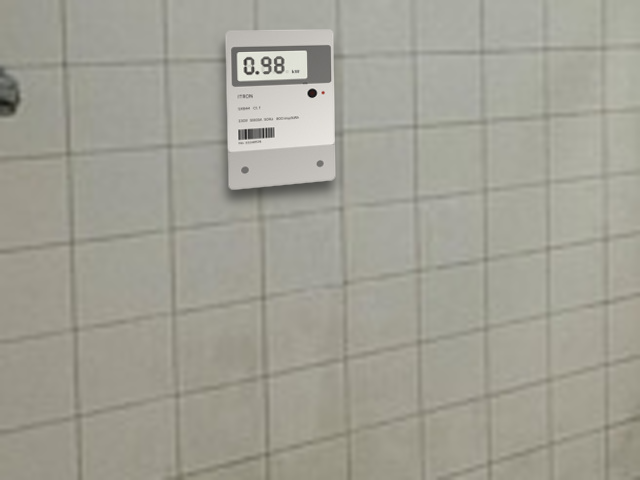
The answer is 0.98 kW
